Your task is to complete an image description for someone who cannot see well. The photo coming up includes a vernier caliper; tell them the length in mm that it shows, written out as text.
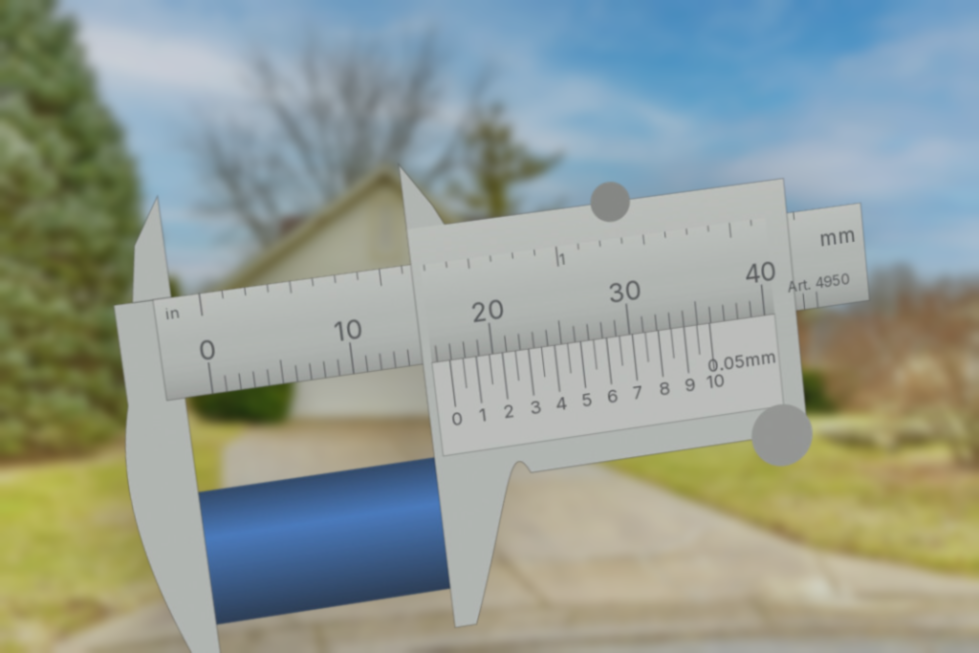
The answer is 16.9 mm
